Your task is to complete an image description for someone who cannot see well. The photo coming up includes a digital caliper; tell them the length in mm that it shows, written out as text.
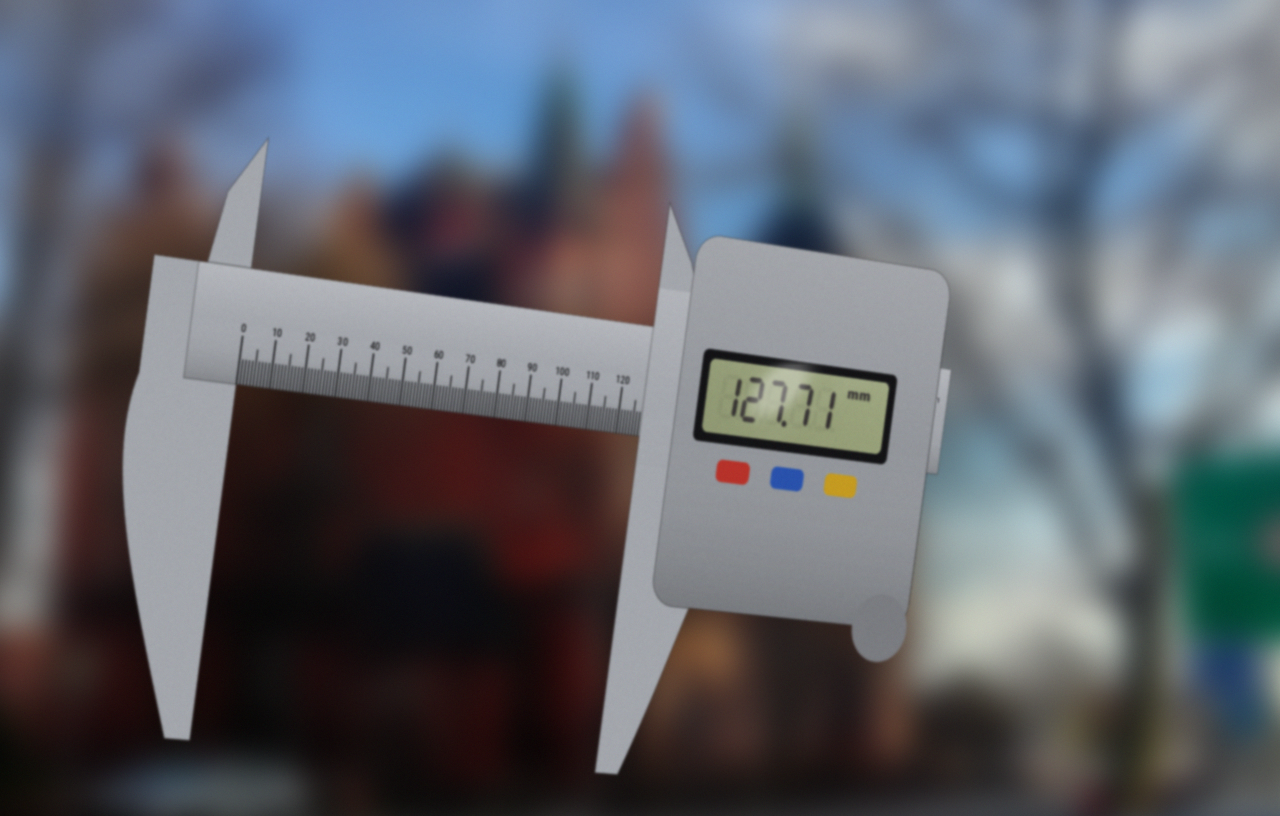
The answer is 127.71 mm
